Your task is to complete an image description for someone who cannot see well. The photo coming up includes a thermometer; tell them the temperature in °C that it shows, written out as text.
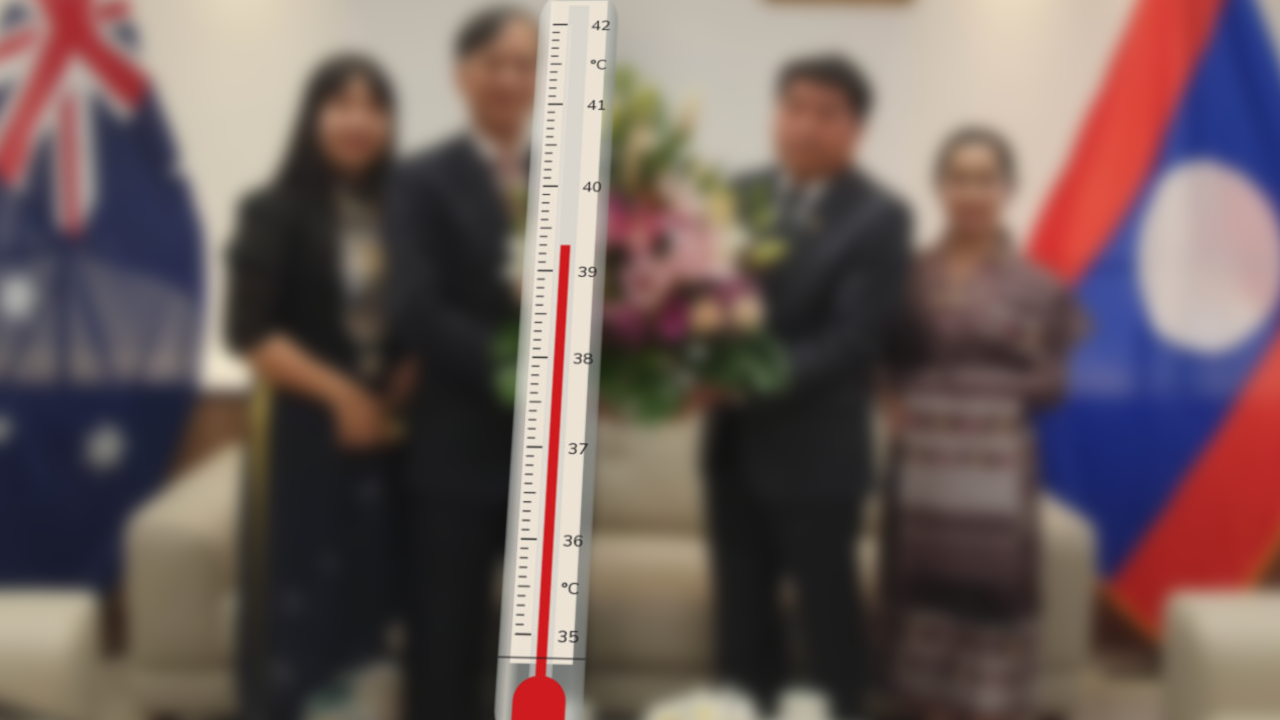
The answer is 39.3 °C
